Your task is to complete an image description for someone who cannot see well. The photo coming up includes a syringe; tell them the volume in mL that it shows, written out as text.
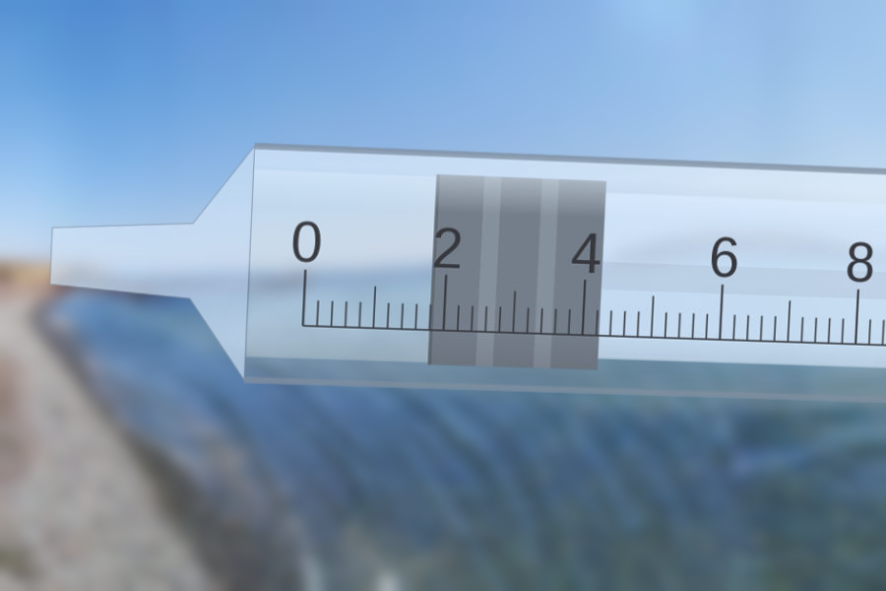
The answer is 1.8 mL
